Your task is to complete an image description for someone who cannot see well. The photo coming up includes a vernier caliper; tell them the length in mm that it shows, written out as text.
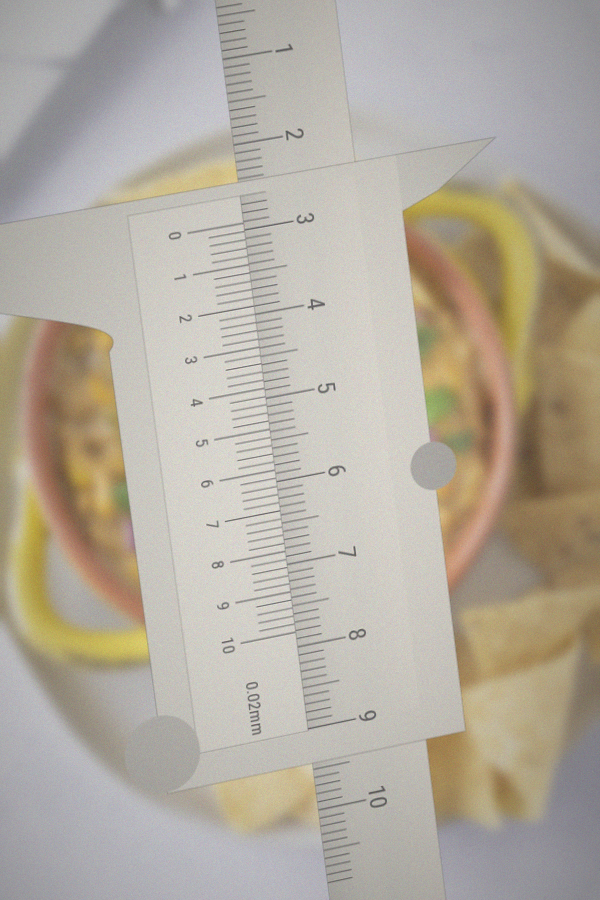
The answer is 29.2 mm
